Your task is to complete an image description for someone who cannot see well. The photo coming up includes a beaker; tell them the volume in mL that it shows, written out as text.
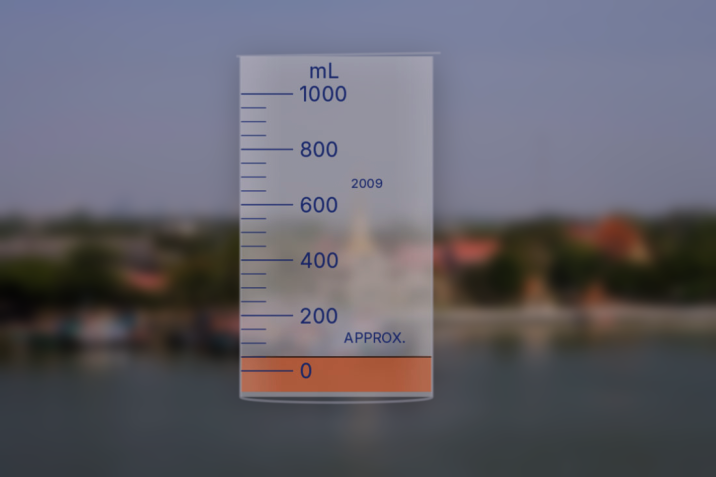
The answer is 50 mL
